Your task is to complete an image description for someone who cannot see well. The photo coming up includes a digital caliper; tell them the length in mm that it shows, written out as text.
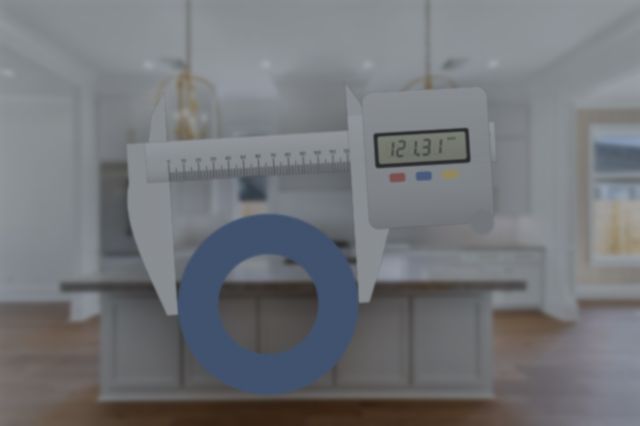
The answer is 121.31 mm
